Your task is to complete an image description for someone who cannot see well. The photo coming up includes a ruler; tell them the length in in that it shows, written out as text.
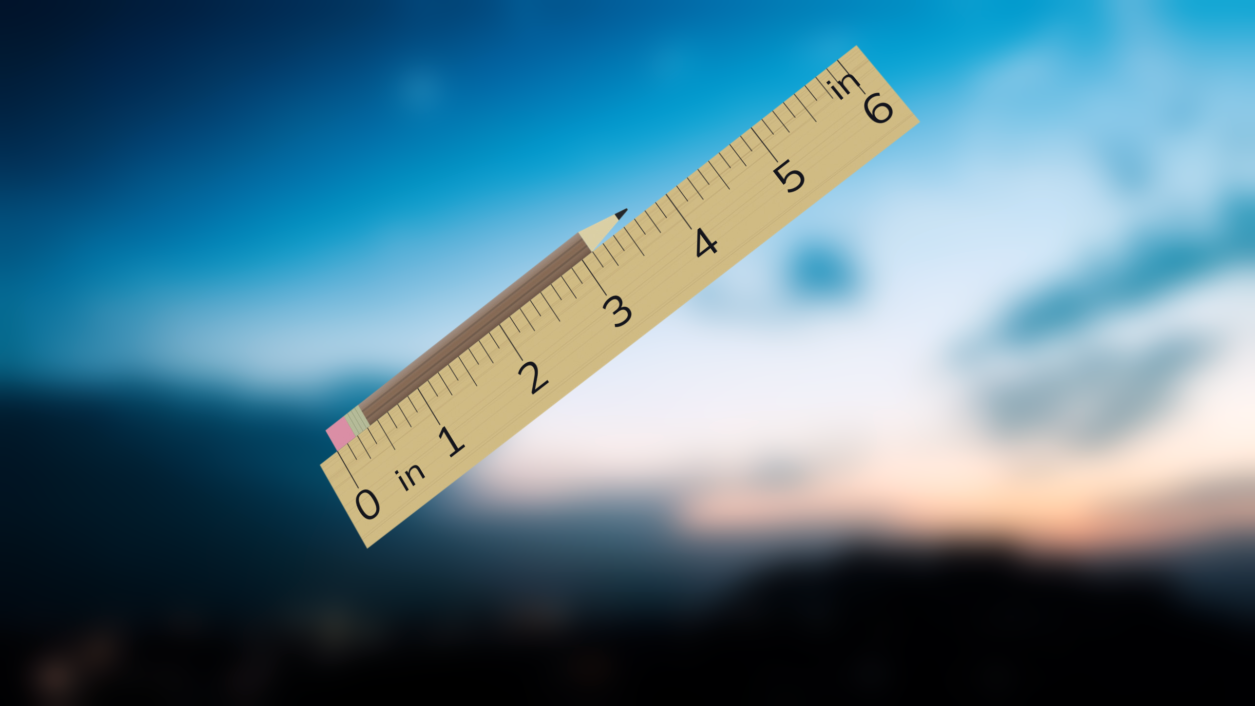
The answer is 3.625 in
